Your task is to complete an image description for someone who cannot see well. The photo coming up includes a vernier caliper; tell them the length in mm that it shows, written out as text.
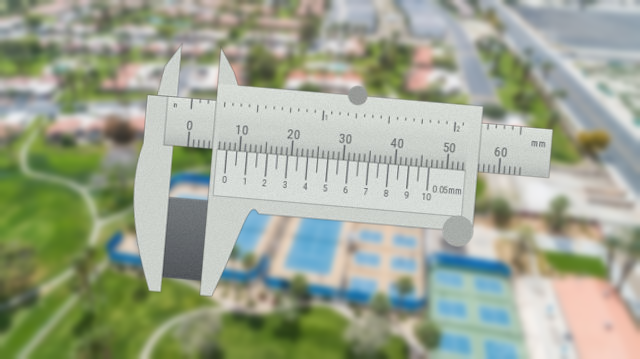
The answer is 7.5 mm
